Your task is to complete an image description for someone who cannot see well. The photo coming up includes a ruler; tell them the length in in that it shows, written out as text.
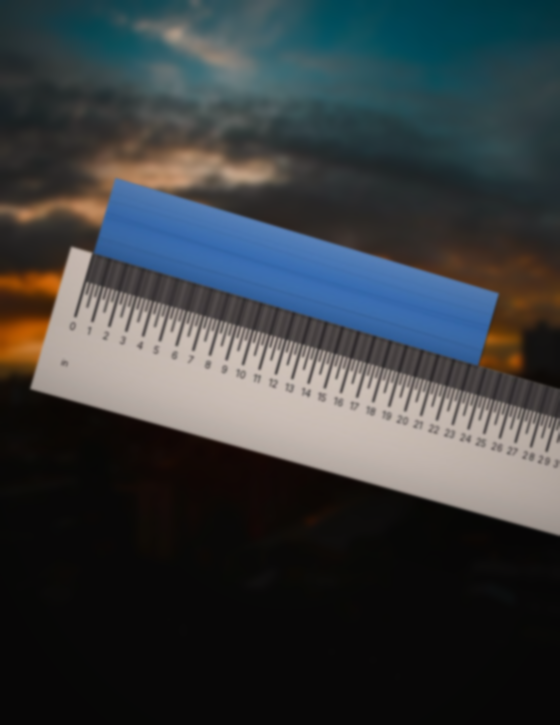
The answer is 23.5 in
